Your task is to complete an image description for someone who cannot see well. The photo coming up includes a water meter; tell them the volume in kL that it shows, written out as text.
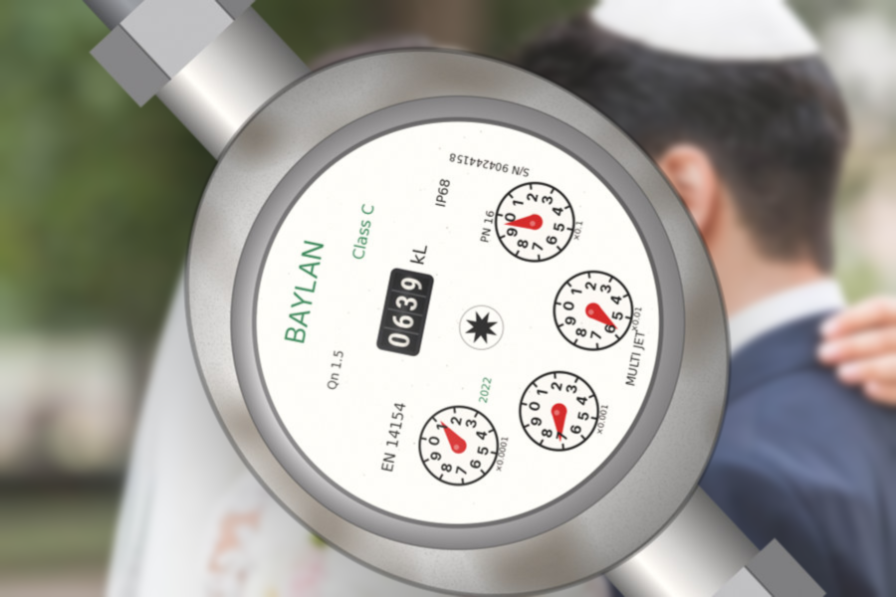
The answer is 638.9571 kL
